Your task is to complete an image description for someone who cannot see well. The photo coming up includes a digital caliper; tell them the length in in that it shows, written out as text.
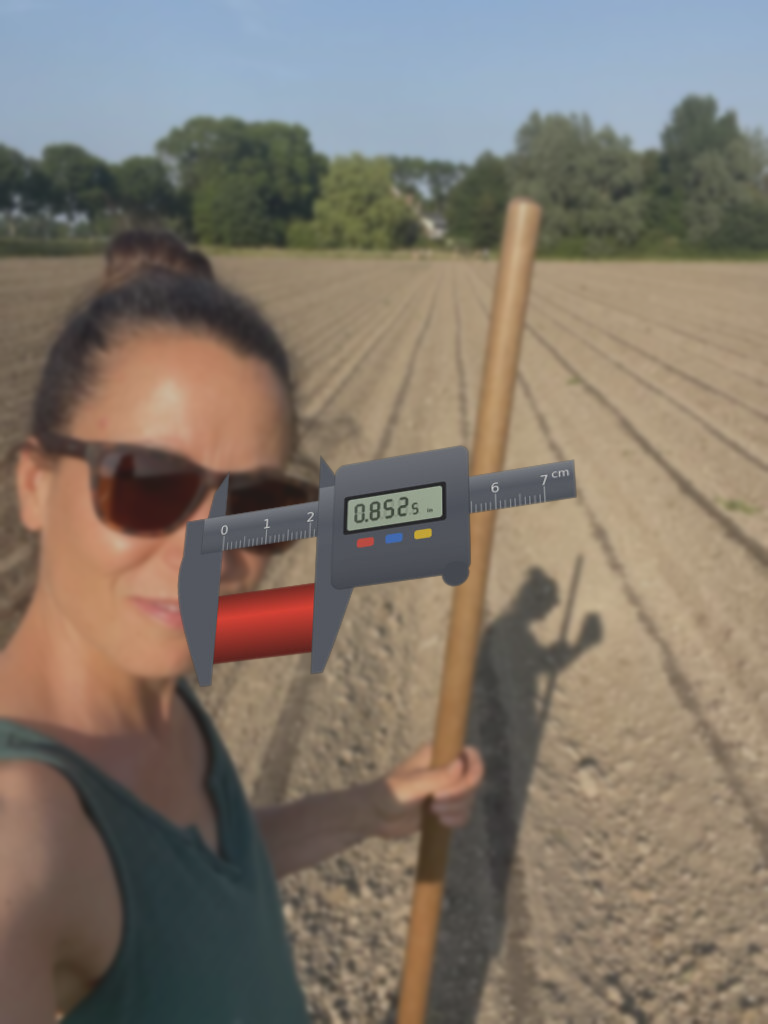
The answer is 0.8525 in
